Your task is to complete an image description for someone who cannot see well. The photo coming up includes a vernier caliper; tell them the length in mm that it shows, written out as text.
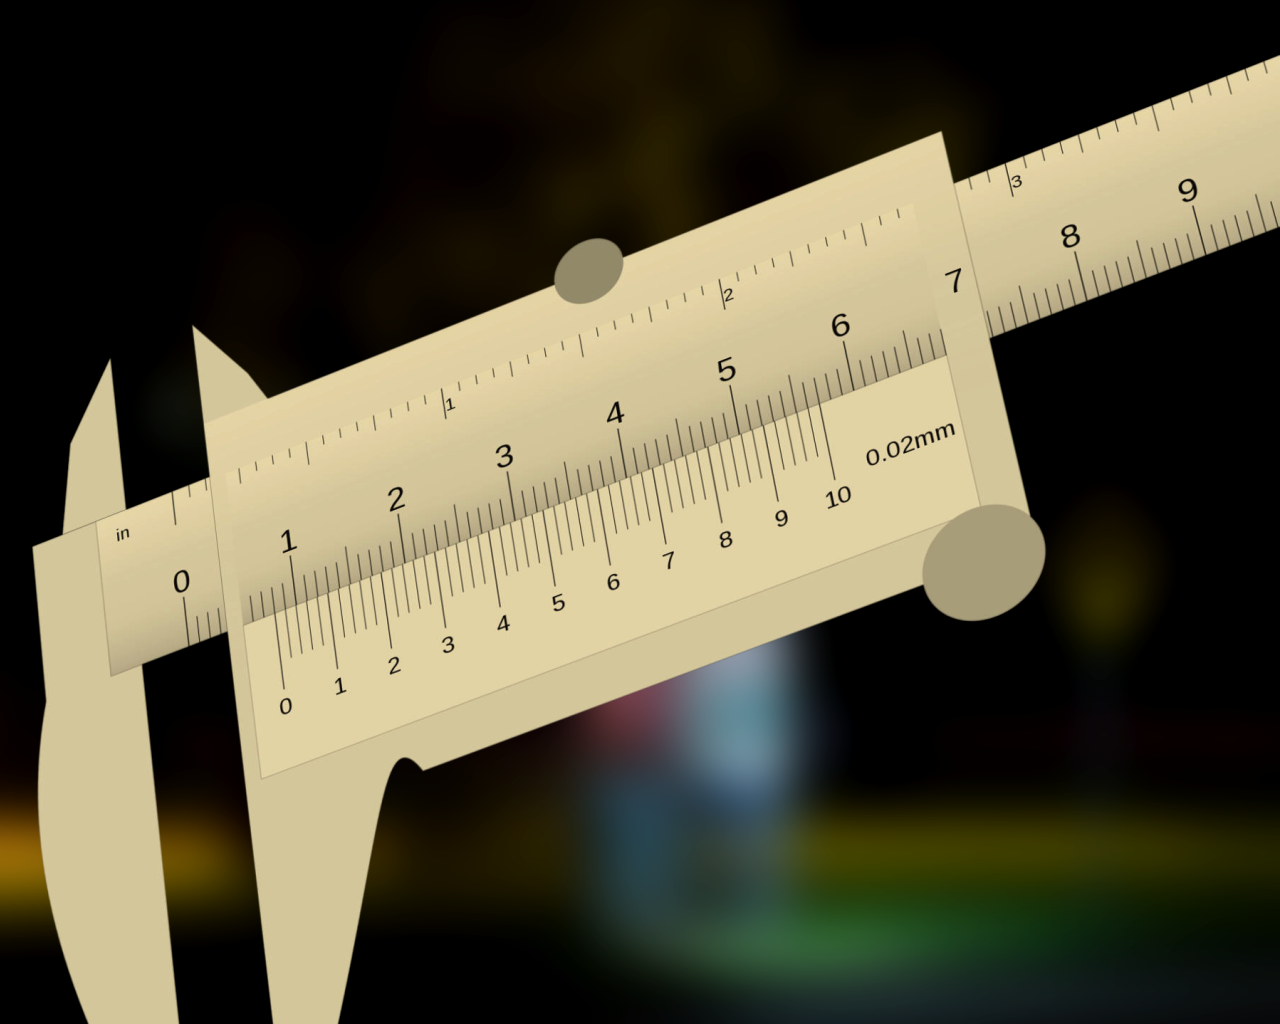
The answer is 8.0 mm
